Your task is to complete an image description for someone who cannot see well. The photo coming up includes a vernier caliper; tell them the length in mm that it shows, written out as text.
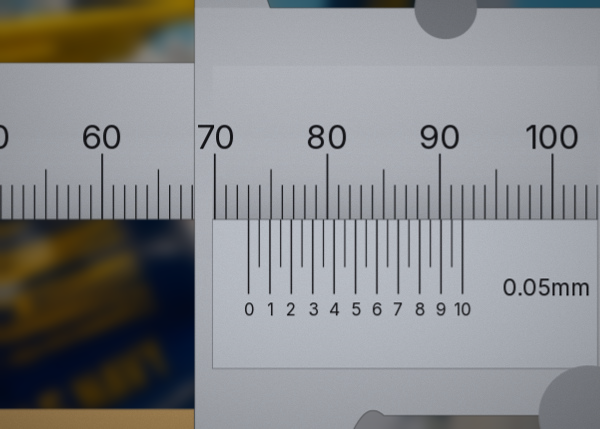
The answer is 73.0 mm
